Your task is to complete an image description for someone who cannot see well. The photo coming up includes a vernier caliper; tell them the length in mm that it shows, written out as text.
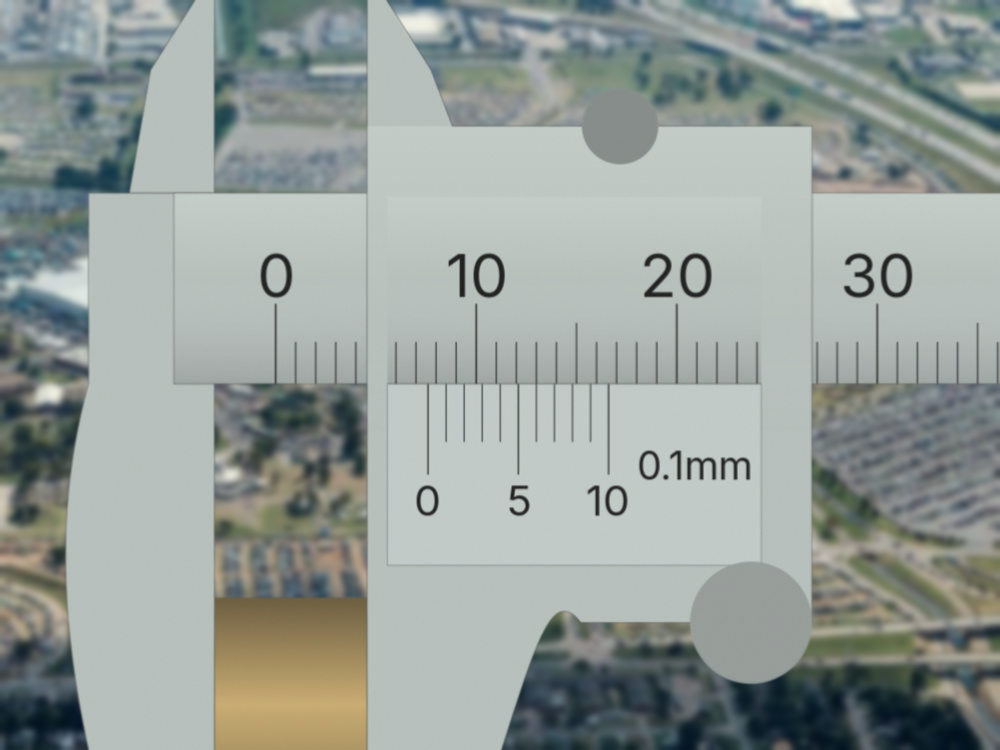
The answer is 7.6 mm
